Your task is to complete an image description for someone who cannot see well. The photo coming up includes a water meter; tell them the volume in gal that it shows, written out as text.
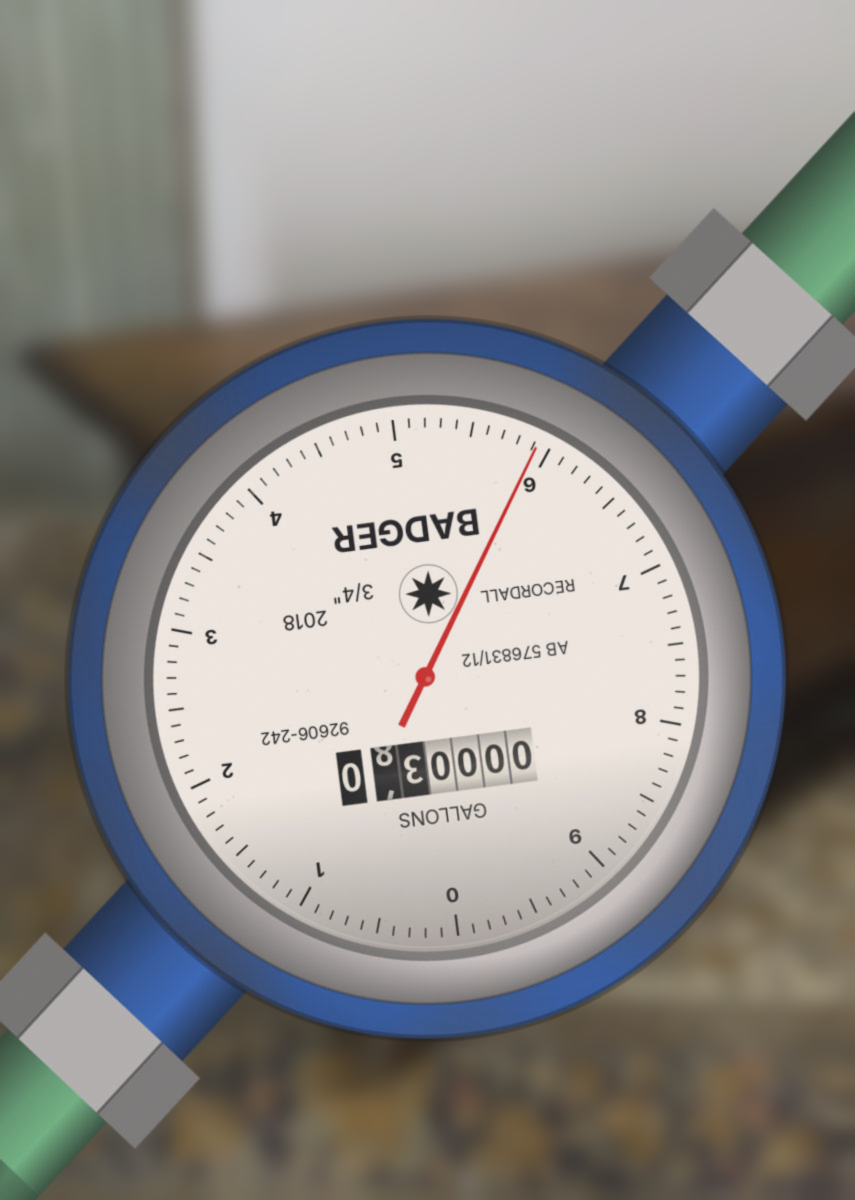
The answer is 375.9 gal
